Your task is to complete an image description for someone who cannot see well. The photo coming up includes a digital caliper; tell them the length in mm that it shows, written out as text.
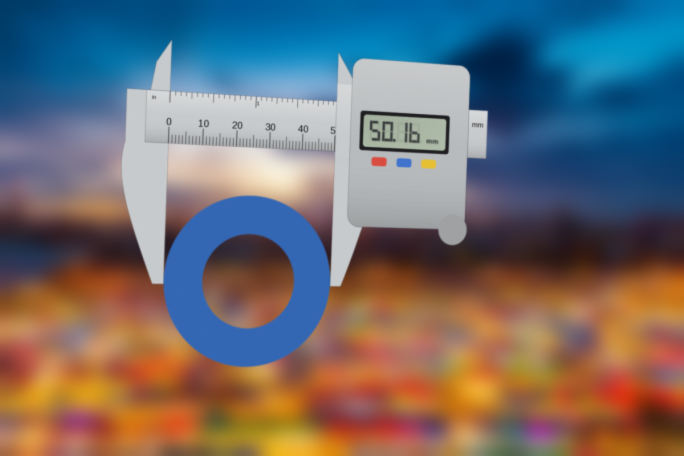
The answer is 50.16 mm
